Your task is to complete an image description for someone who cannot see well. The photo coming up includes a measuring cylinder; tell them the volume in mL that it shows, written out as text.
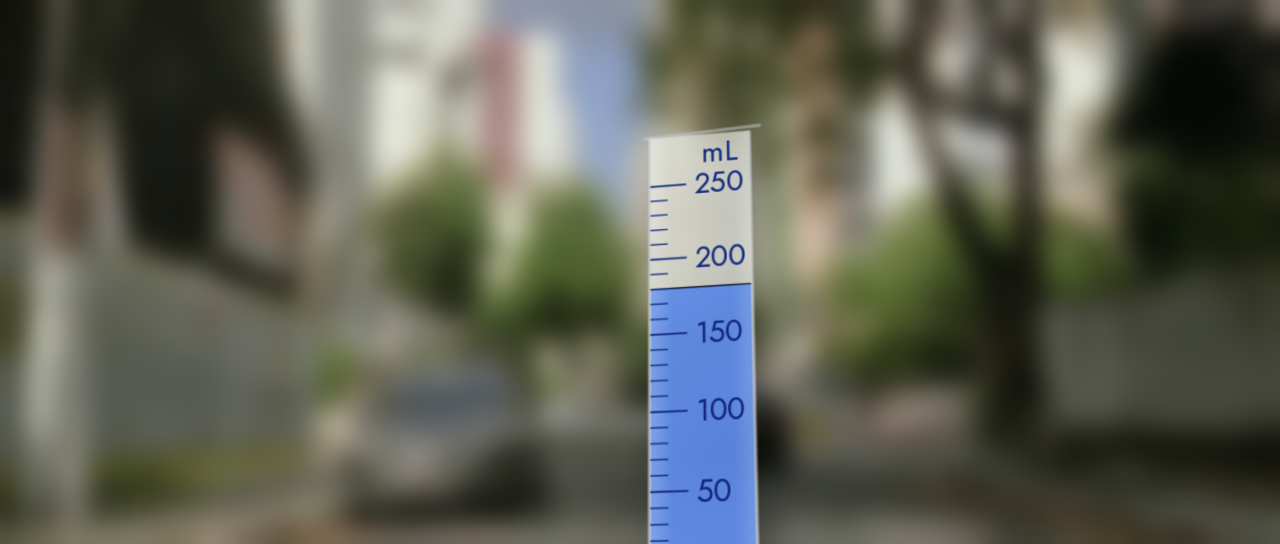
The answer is 180 mL
